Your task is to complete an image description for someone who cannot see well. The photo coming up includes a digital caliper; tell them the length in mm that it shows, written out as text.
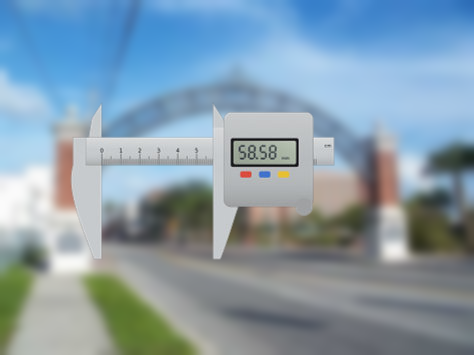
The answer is 58.58 mm
